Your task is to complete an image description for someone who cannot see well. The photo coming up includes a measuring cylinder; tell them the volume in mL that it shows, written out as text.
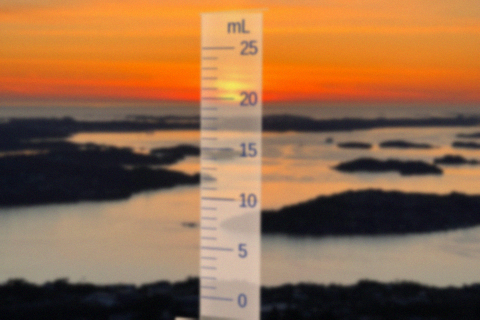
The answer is 10 mL
